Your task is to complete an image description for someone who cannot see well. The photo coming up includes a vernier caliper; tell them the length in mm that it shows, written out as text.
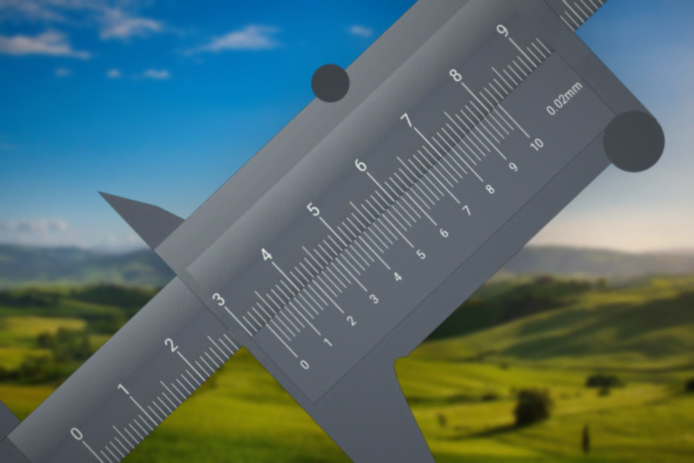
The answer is 32.8 mm
